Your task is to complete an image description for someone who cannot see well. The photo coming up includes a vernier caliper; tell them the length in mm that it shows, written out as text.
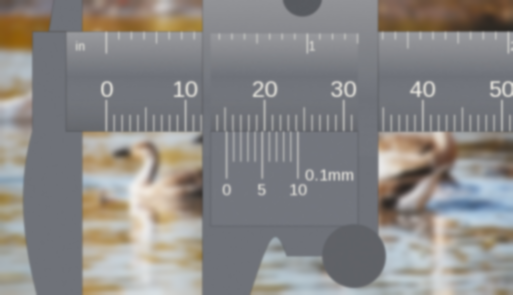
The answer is 15.2 mm
